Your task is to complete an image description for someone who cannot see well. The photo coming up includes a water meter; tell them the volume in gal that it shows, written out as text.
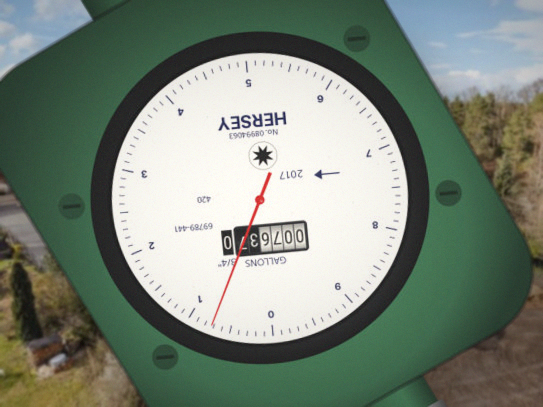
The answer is 76370.7 gal
